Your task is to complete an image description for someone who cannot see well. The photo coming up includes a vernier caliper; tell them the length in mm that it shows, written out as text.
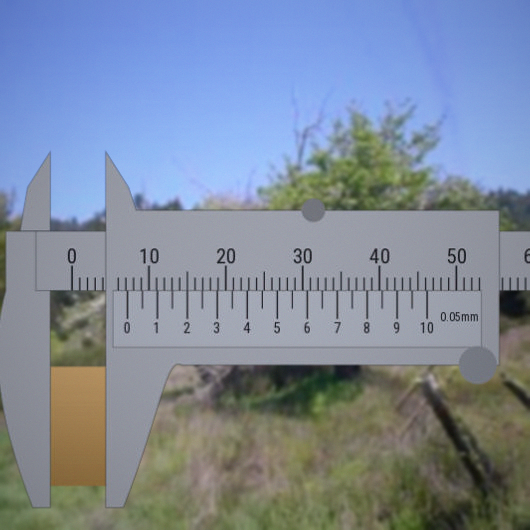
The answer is 7.2 mm
